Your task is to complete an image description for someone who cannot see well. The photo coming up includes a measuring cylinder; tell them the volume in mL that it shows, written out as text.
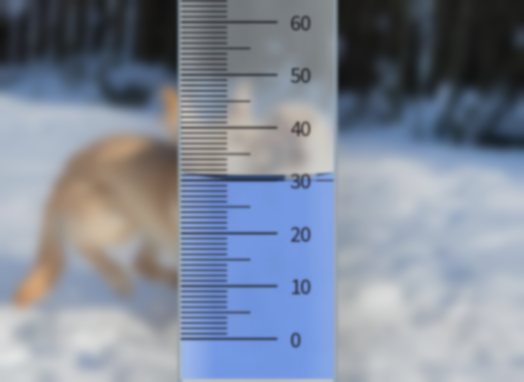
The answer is 30 mL
